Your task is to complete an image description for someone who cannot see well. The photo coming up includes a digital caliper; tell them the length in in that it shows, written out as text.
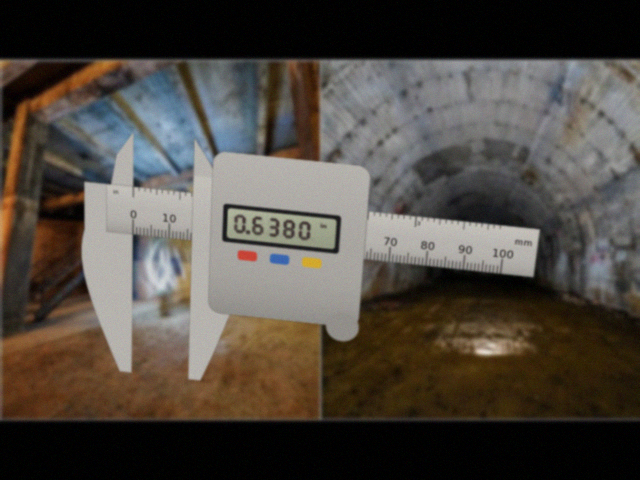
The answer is 0.6380 in
